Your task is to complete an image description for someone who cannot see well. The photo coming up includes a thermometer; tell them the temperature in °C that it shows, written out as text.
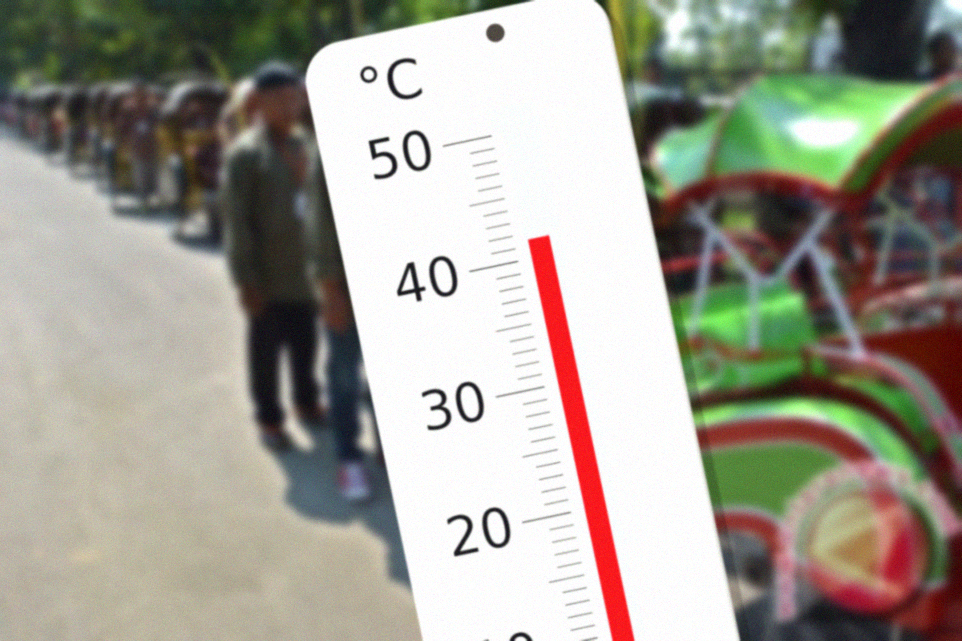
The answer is 41.5 °C
